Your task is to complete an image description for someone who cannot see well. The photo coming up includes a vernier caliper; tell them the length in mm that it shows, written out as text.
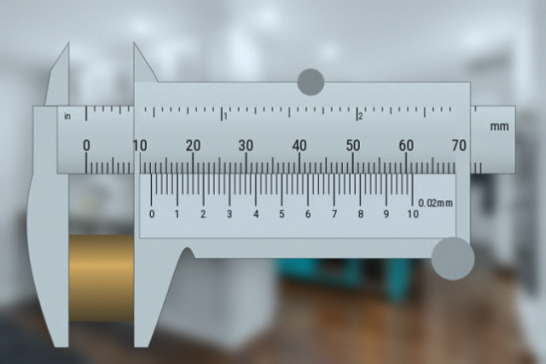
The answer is 12.2 mm
